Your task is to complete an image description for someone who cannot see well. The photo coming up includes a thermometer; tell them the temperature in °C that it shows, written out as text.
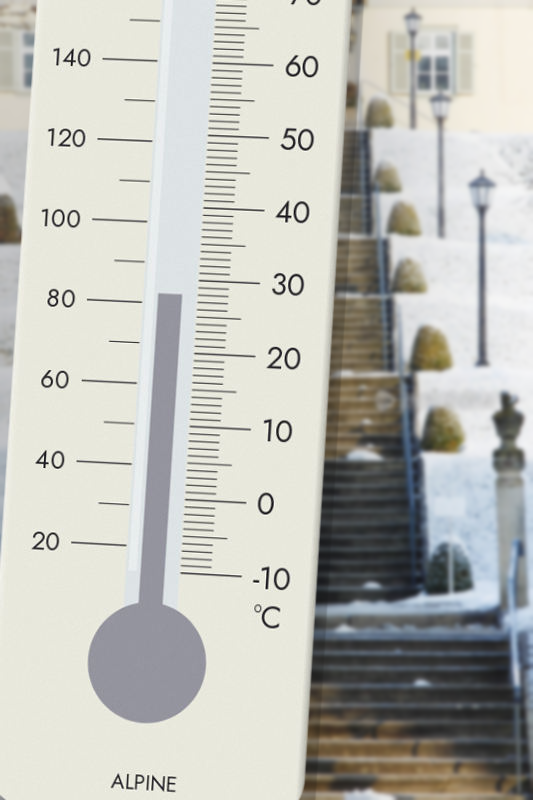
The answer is 28 °C
